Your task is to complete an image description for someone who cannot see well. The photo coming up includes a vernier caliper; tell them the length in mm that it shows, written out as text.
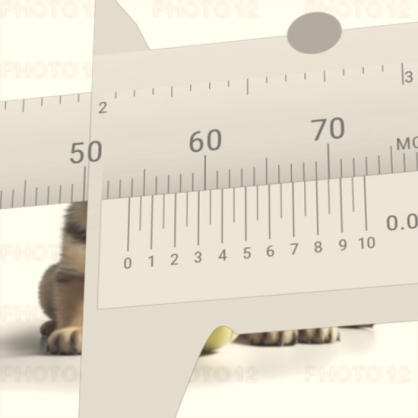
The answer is 53.8 mm
